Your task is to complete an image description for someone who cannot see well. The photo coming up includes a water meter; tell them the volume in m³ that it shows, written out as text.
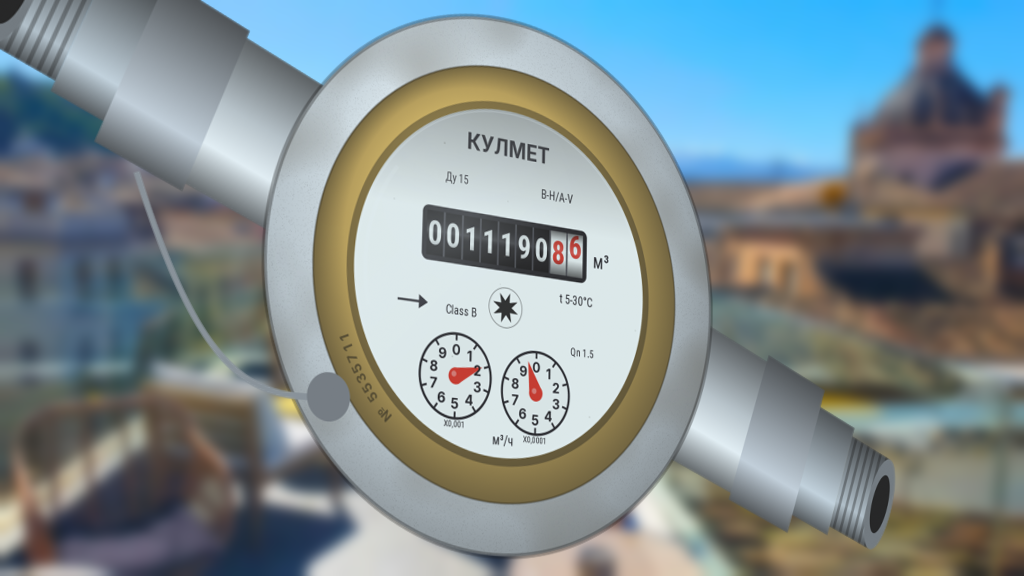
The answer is 11190.8619 m³
